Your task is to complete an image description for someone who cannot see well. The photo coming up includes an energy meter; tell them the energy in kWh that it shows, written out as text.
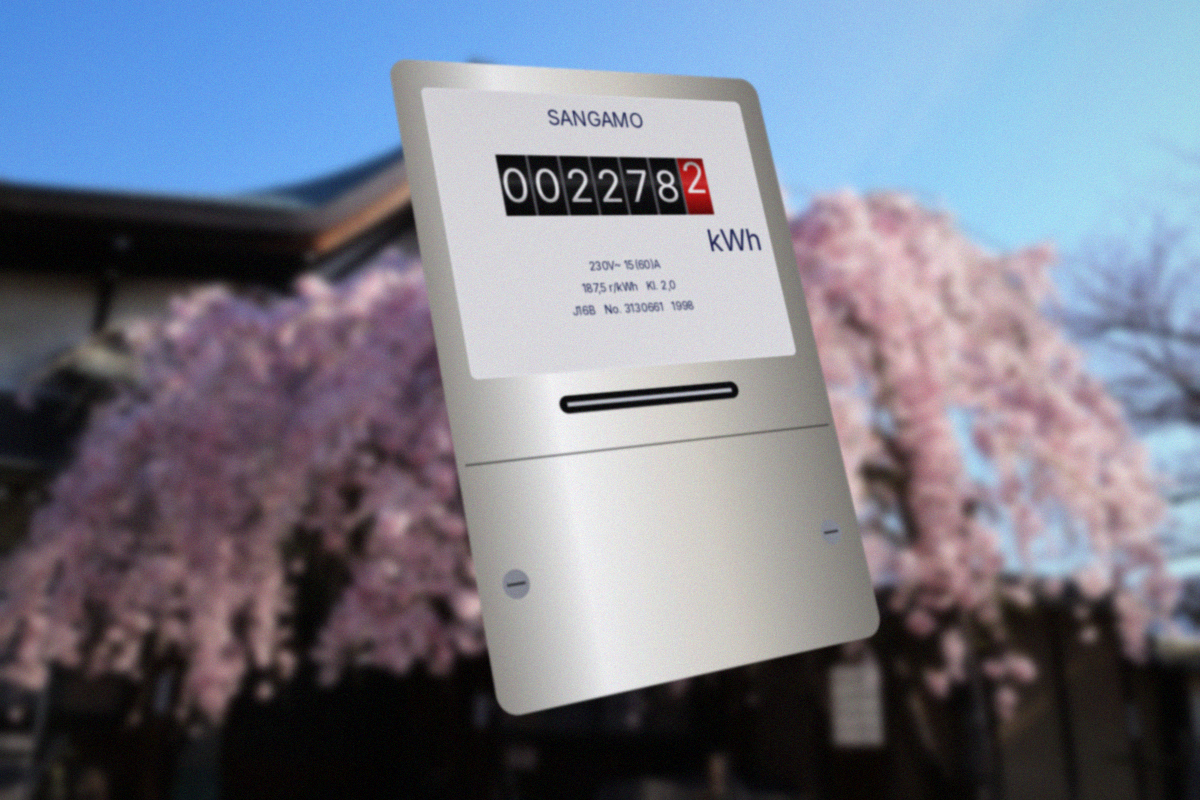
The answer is 2278.2 kWh
